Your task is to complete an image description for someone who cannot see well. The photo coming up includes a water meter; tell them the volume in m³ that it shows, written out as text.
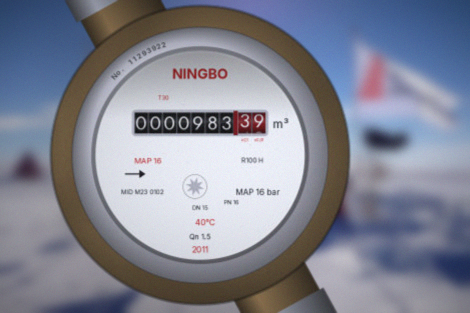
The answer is 983.39 m³
